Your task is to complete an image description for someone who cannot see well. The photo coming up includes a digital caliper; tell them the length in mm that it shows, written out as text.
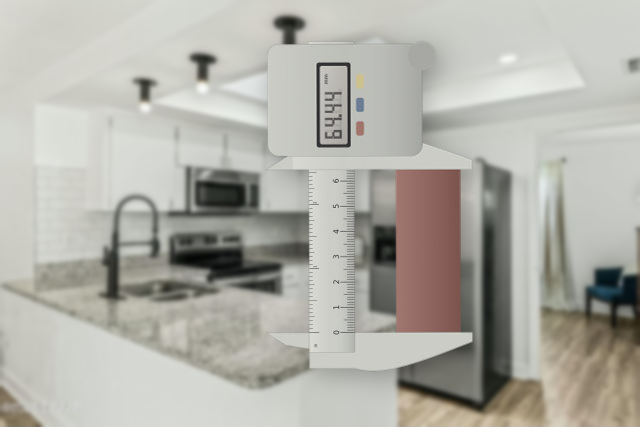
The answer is 64.44 mm
